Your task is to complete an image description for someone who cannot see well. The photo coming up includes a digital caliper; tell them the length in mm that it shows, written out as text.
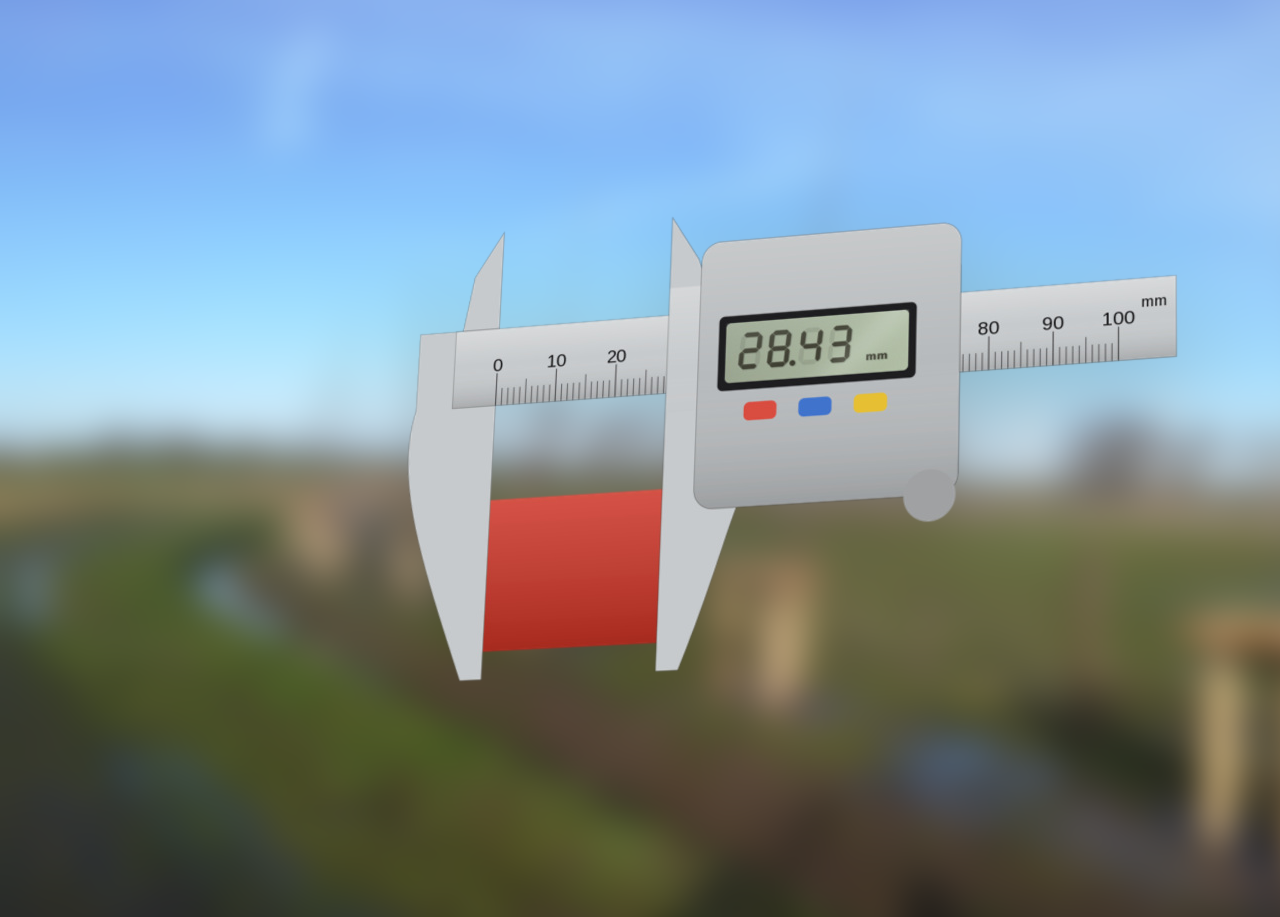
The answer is 28.43 mm
